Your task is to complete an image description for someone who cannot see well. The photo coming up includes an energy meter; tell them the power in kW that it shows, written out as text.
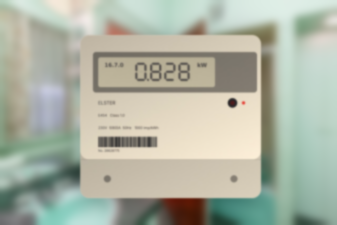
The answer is 0.828 kW
